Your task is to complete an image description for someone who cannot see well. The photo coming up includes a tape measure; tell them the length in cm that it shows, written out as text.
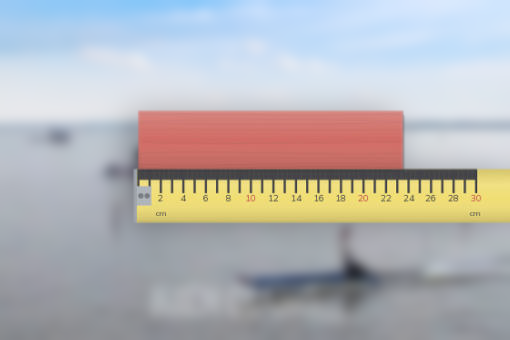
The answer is 23.5 cm
